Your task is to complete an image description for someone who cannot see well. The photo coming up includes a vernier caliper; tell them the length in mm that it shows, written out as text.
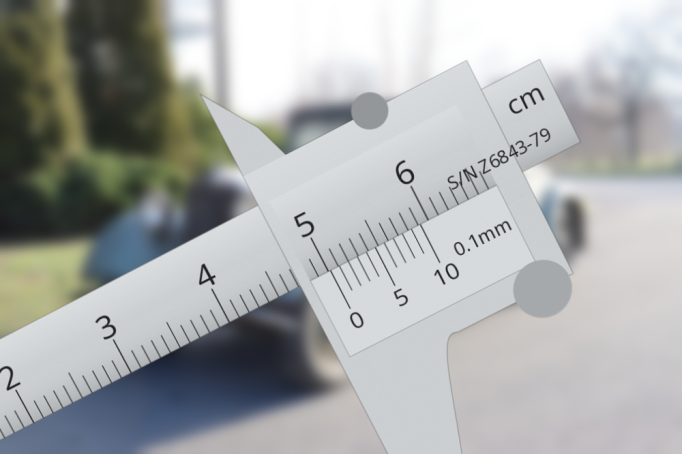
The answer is 50.2 mm
